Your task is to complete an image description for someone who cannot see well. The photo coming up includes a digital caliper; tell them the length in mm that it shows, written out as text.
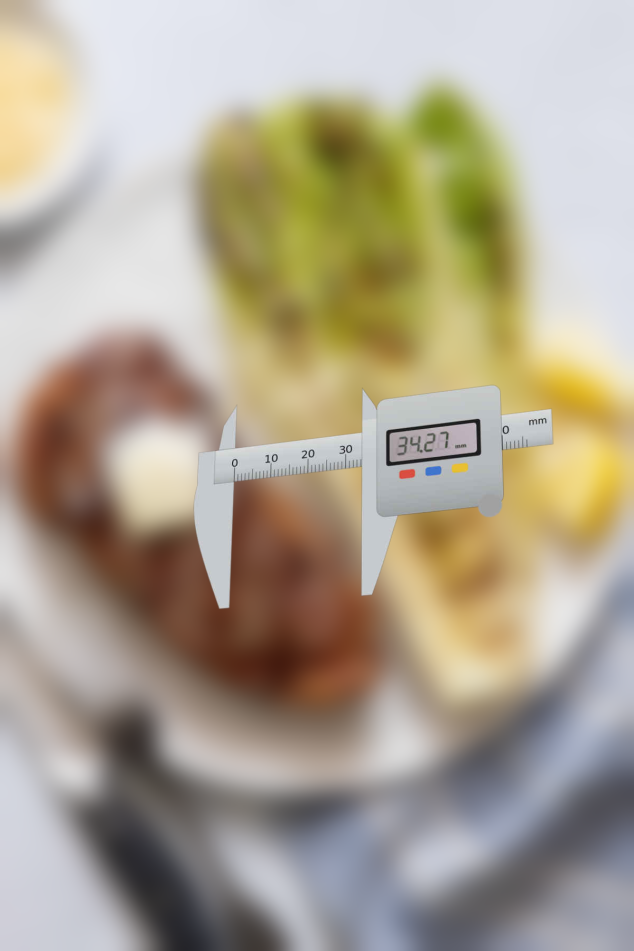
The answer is 34.27 mm
